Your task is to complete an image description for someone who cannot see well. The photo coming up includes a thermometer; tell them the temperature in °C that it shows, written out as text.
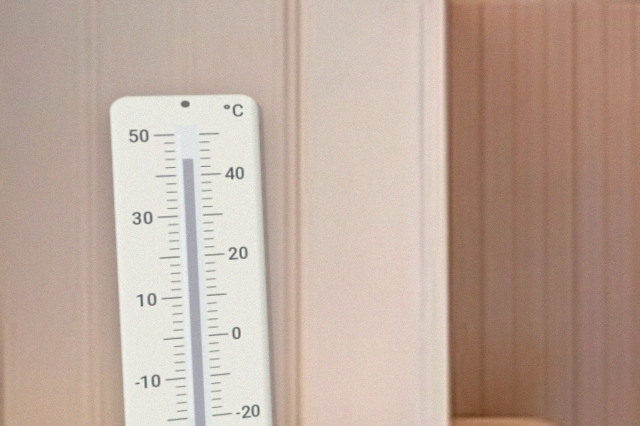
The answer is 44 °C
